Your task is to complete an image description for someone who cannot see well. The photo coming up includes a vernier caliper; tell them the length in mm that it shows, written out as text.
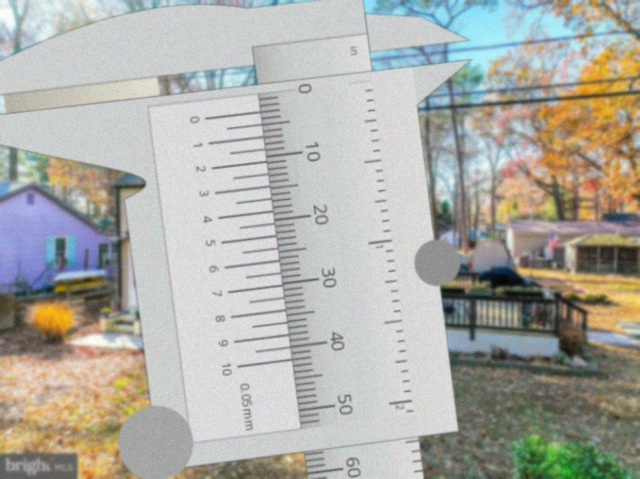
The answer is 3.0 mm
